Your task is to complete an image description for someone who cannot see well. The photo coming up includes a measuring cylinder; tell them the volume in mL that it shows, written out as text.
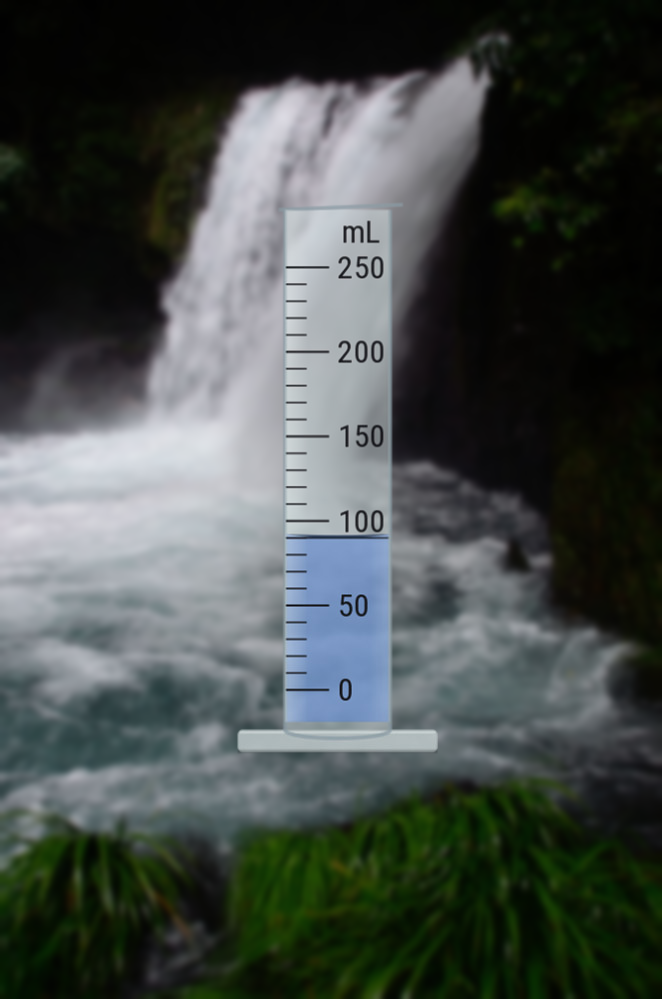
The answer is 90 mL
